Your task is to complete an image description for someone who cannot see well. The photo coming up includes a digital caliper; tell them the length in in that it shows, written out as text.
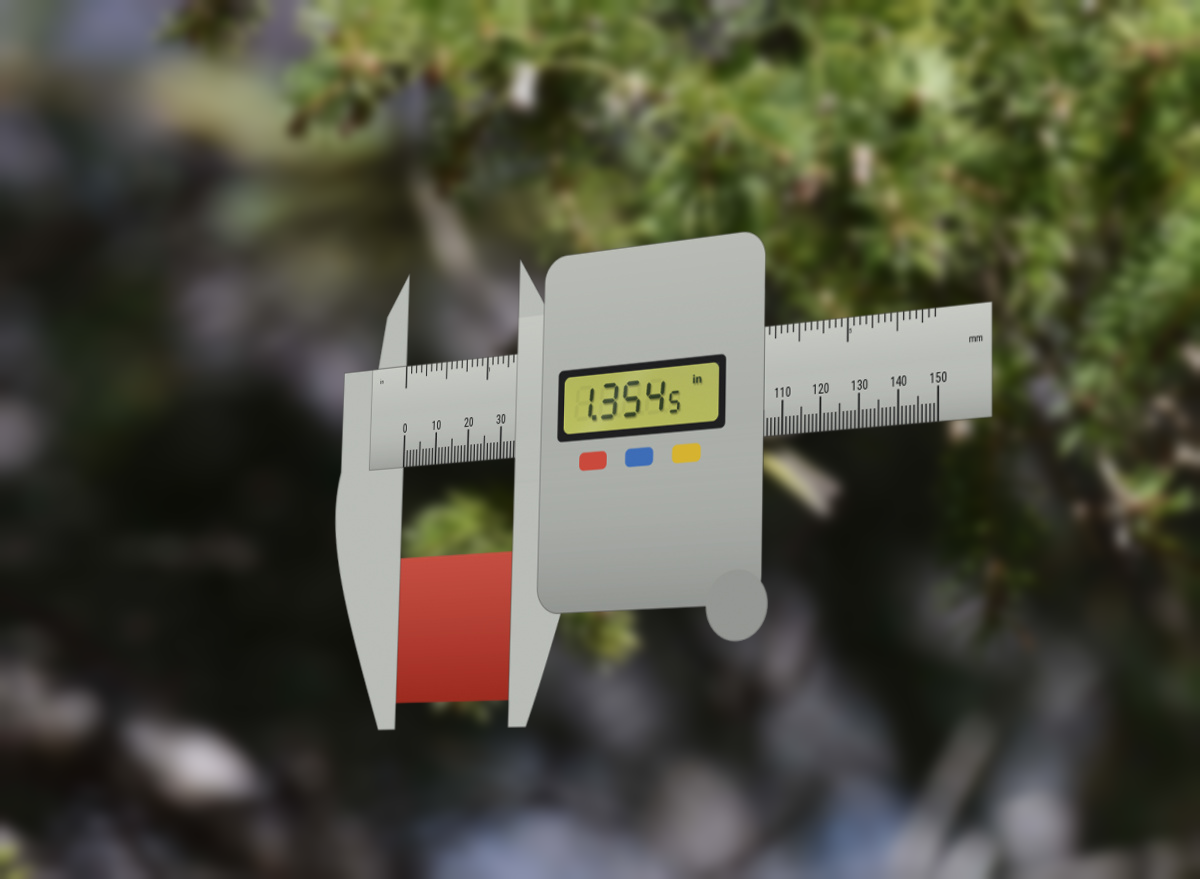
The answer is 1.3545 in
